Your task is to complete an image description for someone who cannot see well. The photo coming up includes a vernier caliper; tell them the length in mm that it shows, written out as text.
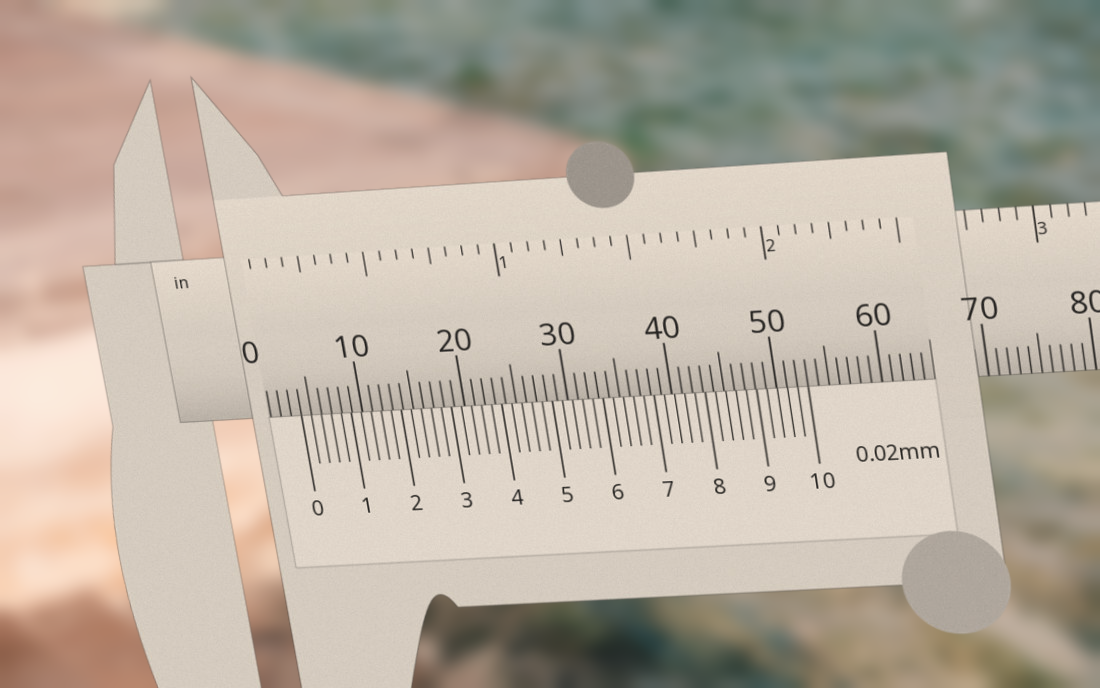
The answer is 4.0 mm
